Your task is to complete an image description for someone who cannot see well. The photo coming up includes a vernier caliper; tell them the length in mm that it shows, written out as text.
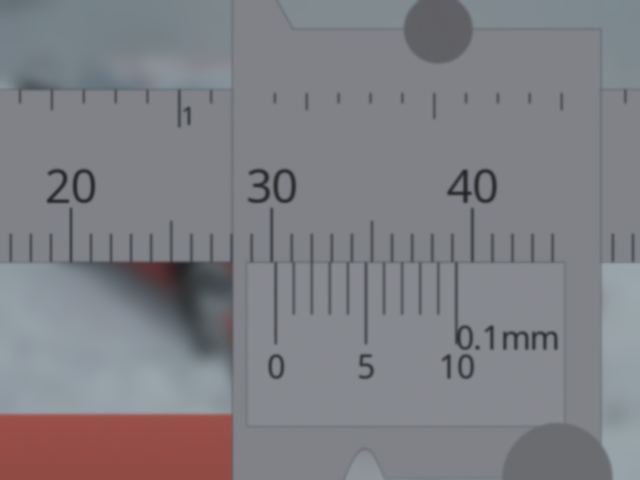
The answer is 30.2 mm
